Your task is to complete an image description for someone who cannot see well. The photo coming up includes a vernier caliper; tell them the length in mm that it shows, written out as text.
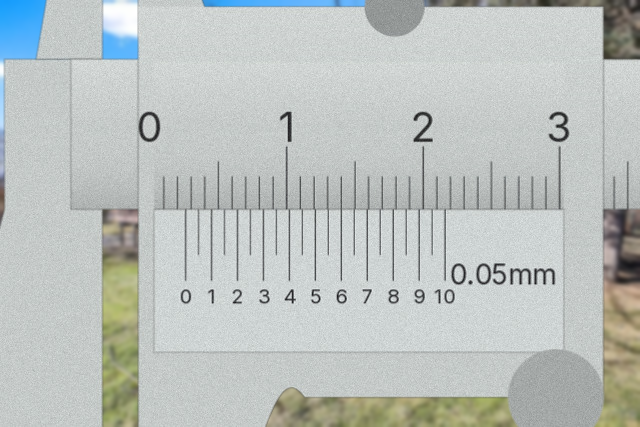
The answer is 2.6 mm
